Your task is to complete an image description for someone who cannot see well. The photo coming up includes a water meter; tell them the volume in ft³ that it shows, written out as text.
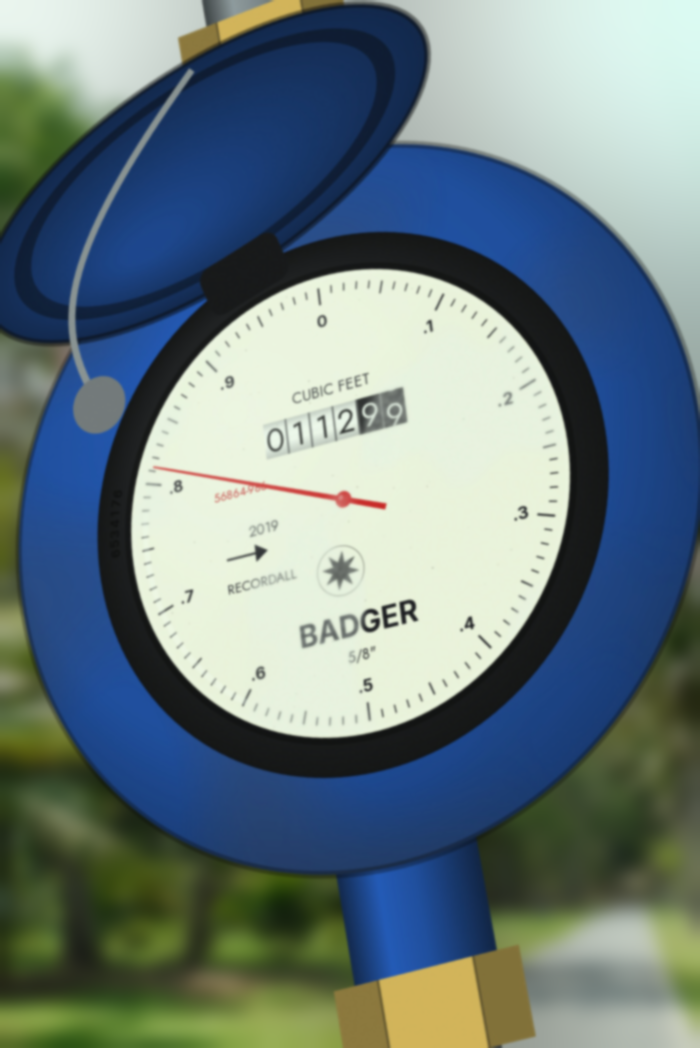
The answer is 11298.81 ft³
